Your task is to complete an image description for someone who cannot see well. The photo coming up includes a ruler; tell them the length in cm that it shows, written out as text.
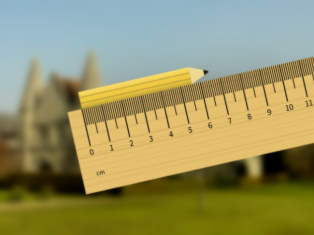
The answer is 6.5 cm
